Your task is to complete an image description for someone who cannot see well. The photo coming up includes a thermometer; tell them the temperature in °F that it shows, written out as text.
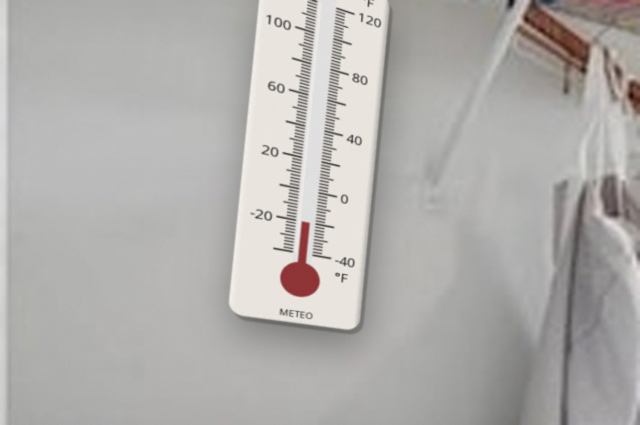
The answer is -20 °F
